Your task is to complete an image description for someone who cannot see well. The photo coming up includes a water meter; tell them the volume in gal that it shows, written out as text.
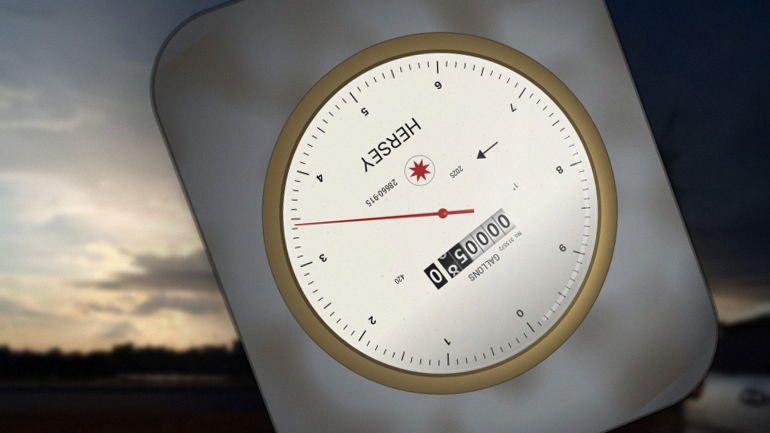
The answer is 583.4 gal
